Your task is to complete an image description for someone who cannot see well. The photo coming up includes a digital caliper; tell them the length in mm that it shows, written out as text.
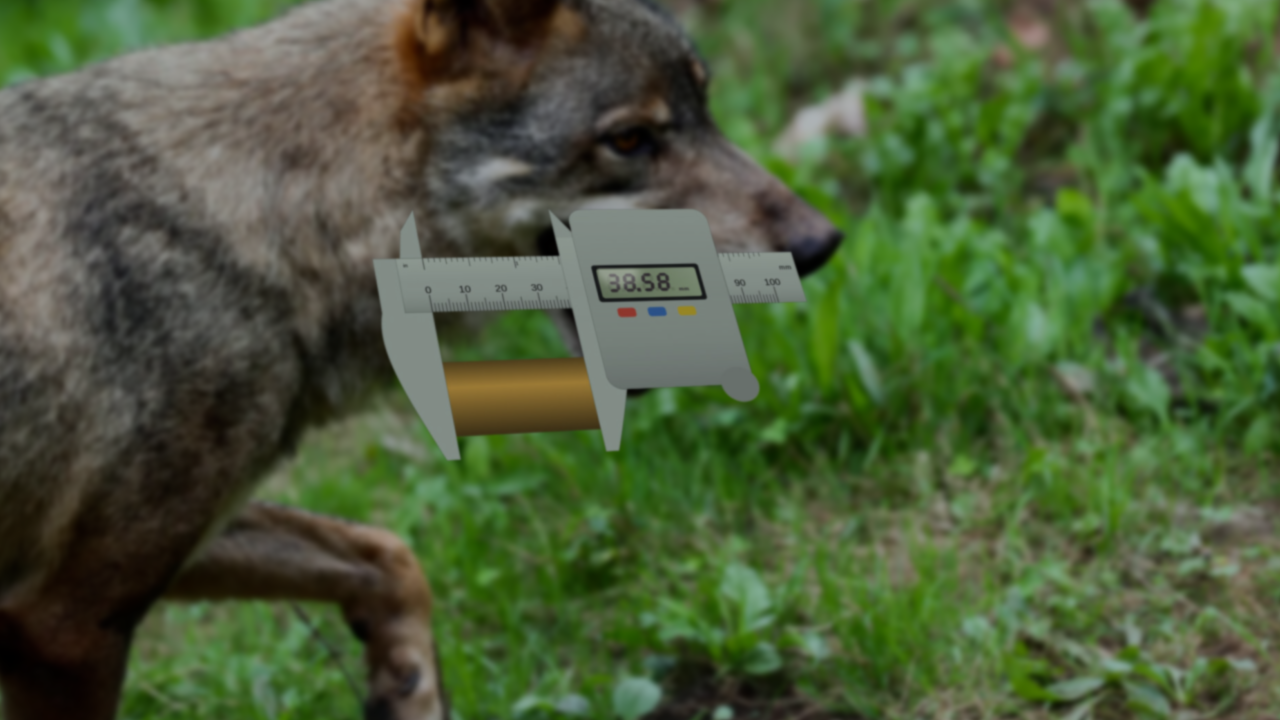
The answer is 38.58 mm
